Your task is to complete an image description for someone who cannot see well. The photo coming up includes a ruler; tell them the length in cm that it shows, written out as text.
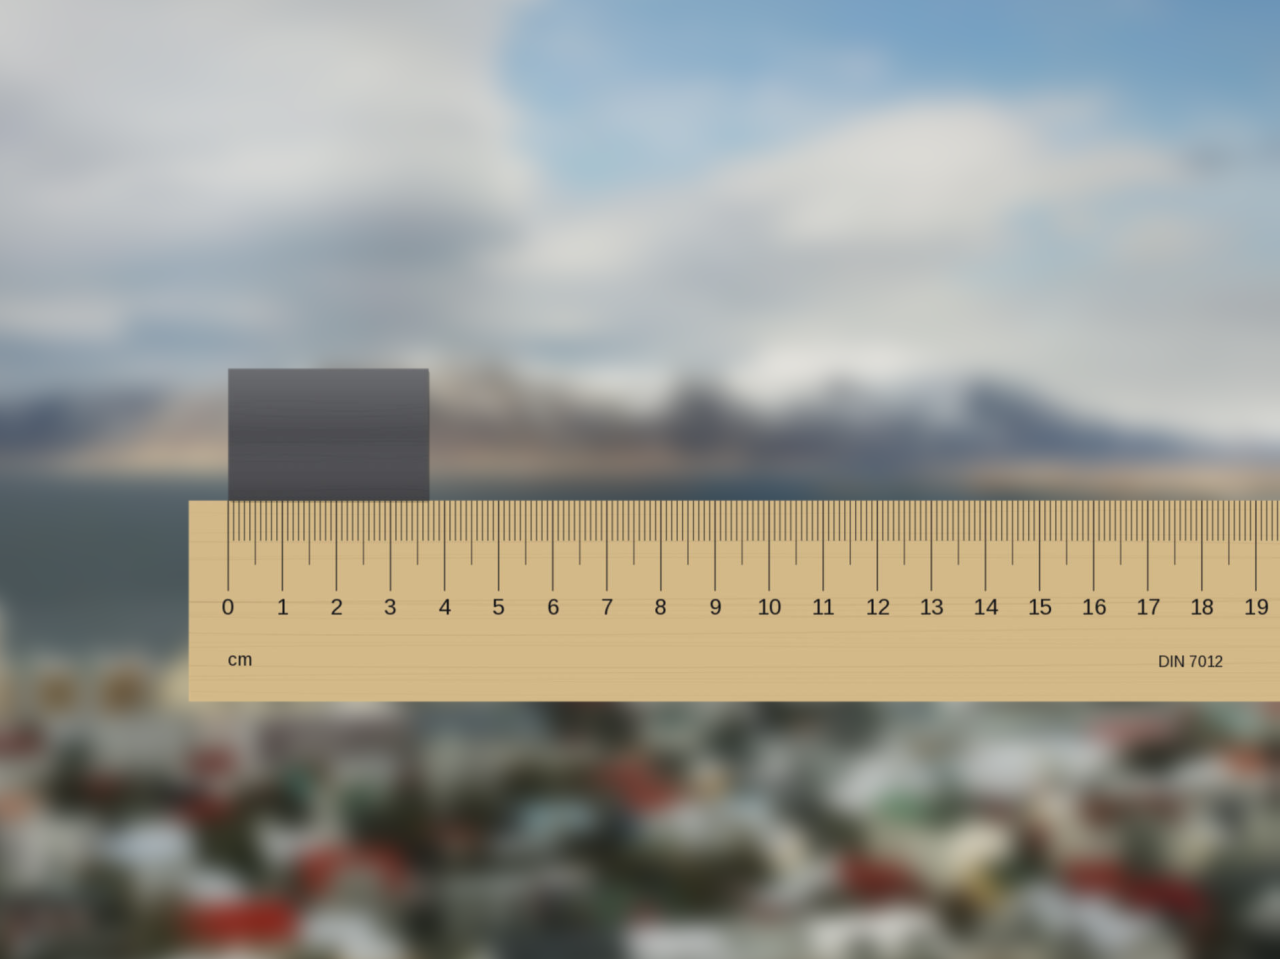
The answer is 3.7 cm
